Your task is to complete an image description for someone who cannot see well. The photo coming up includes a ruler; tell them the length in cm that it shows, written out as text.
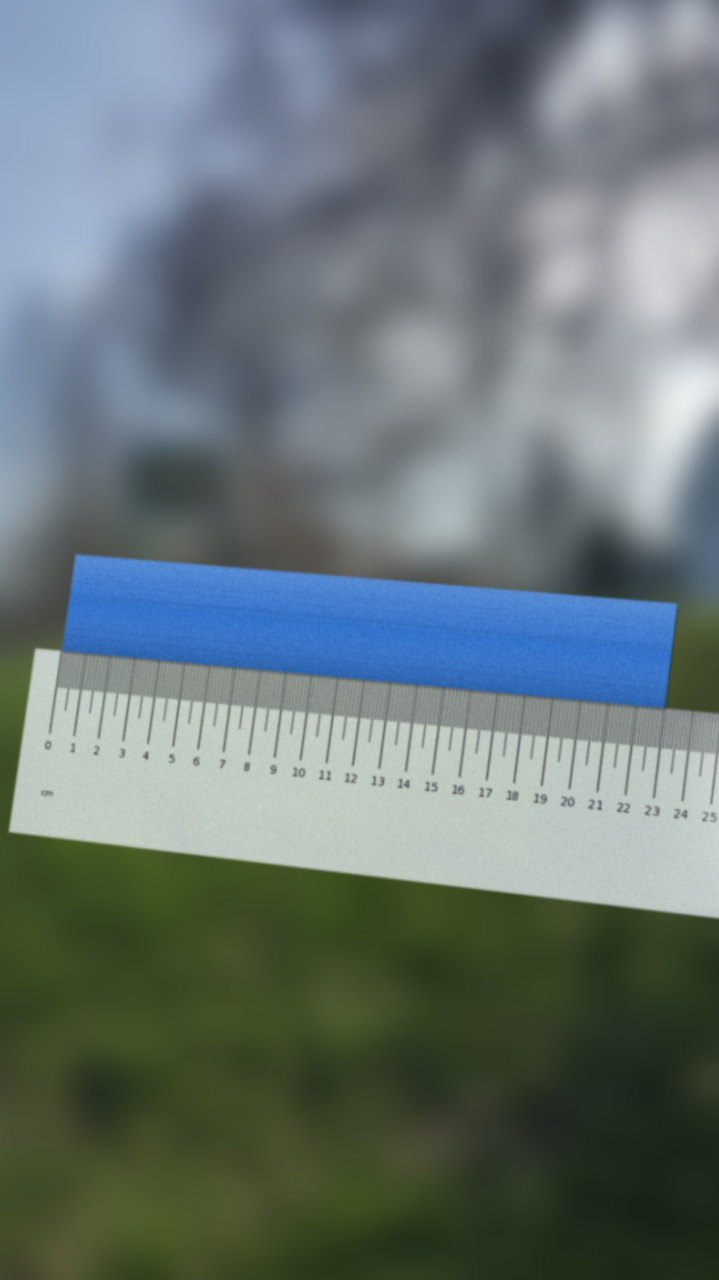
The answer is 23 cm
